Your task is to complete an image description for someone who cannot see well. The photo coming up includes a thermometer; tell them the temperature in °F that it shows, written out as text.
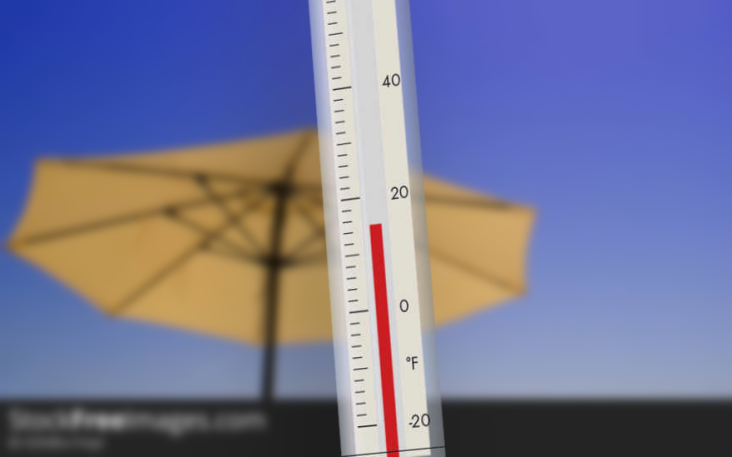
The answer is 15 °F
